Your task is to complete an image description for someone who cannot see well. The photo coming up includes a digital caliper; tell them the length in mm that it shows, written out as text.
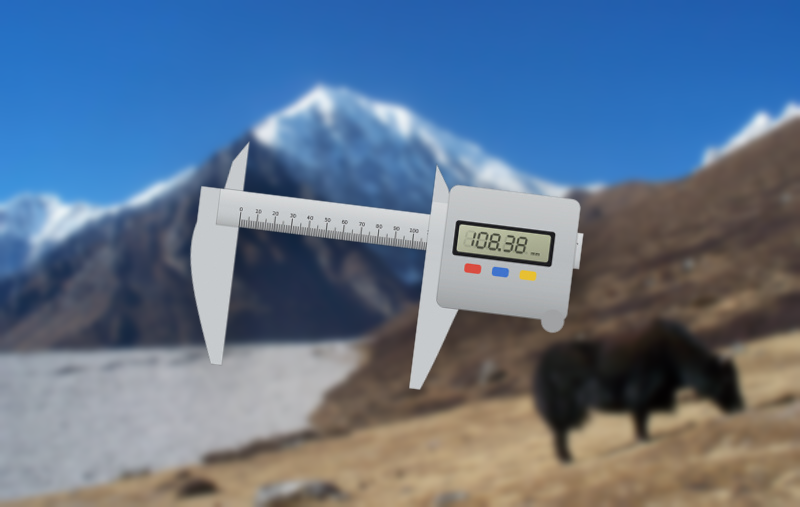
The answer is 108.38 mm
